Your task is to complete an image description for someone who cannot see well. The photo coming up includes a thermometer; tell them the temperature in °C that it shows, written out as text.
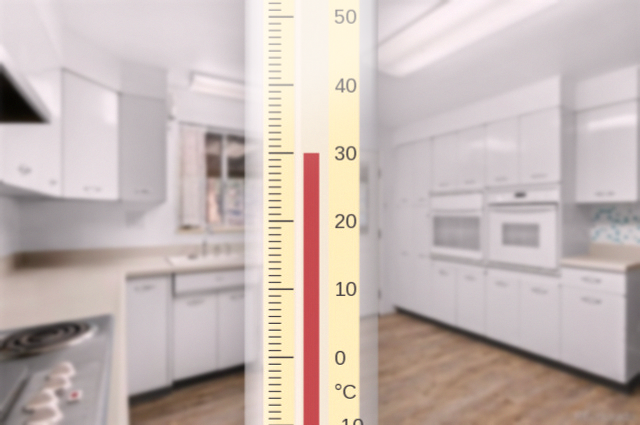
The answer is 30 °C
